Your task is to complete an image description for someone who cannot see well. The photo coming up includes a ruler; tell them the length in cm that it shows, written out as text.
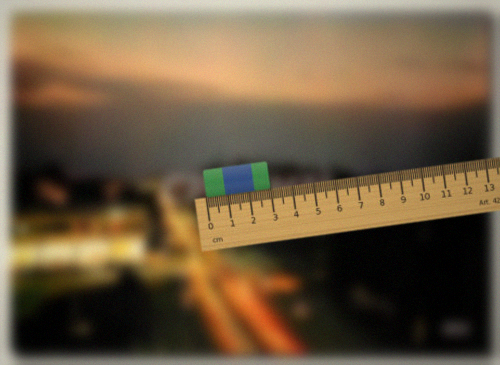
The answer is 3 cm
